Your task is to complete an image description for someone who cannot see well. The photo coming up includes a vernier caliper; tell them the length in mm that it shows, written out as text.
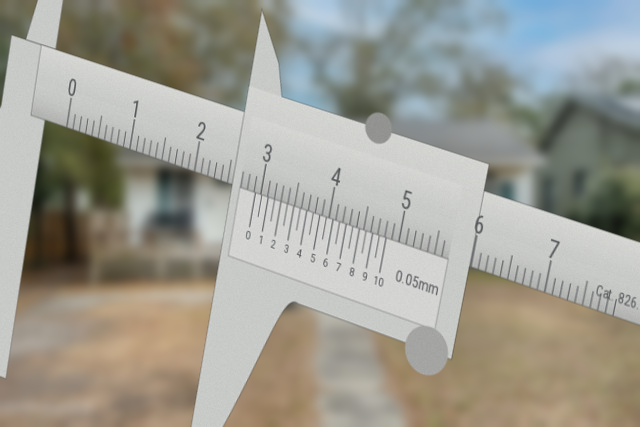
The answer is 29.2 mm
